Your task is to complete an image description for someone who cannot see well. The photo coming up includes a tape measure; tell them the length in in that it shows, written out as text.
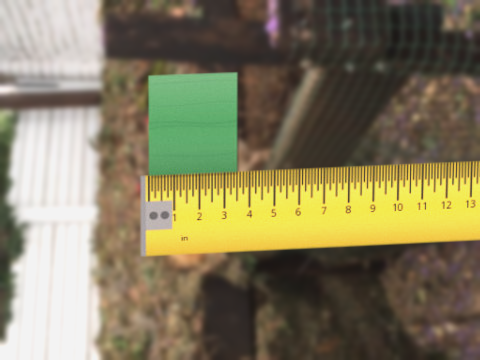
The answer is 3.5 in
